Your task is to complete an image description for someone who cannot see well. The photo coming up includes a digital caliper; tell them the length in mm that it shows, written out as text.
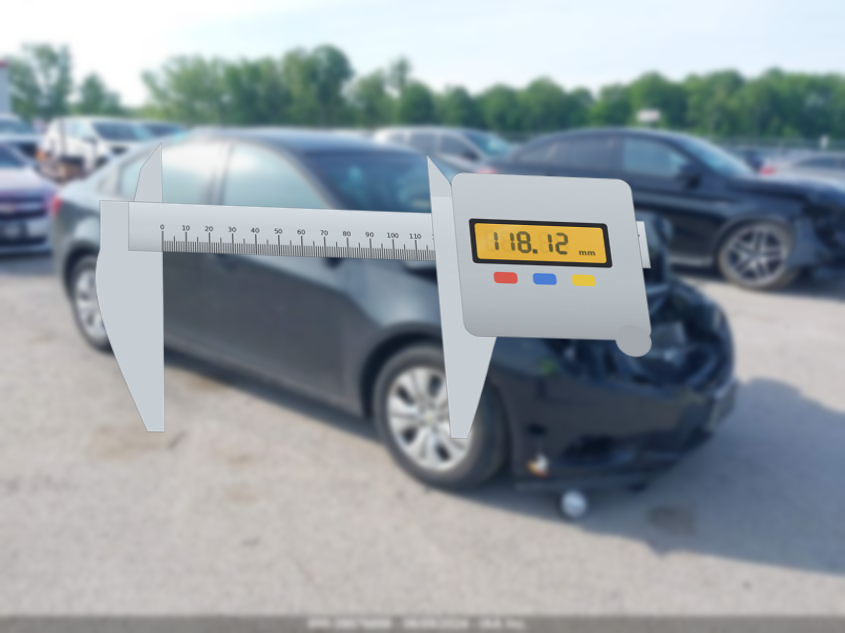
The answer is 118.12 mm
